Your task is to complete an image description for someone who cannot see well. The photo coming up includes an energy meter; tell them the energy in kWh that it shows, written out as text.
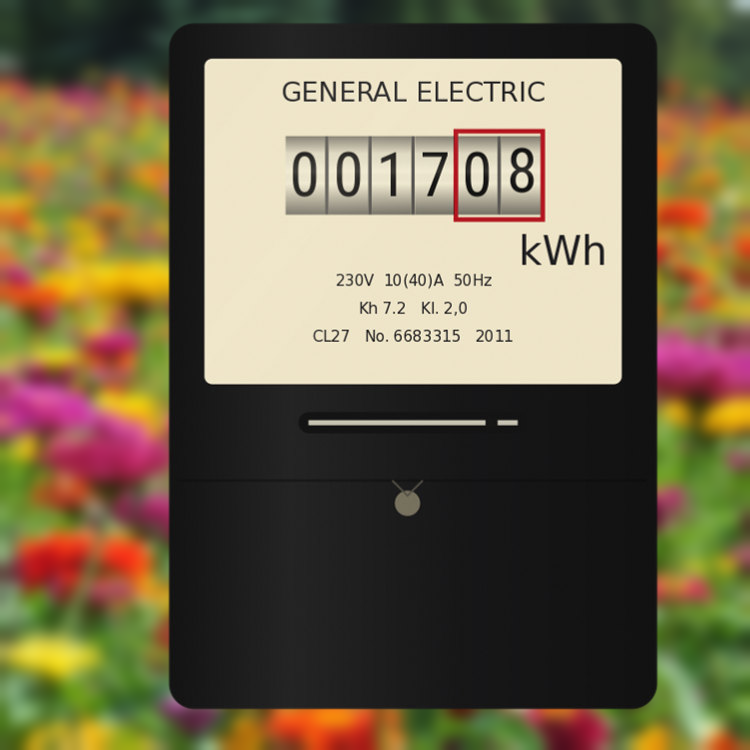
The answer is 17.08 kWh
